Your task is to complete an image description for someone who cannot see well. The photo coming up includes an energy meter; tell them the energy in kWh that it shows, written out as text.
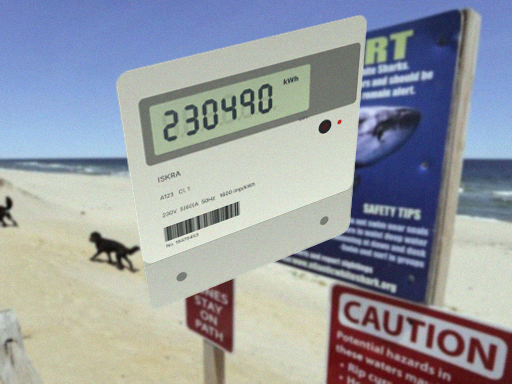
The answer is 230490 kWh
